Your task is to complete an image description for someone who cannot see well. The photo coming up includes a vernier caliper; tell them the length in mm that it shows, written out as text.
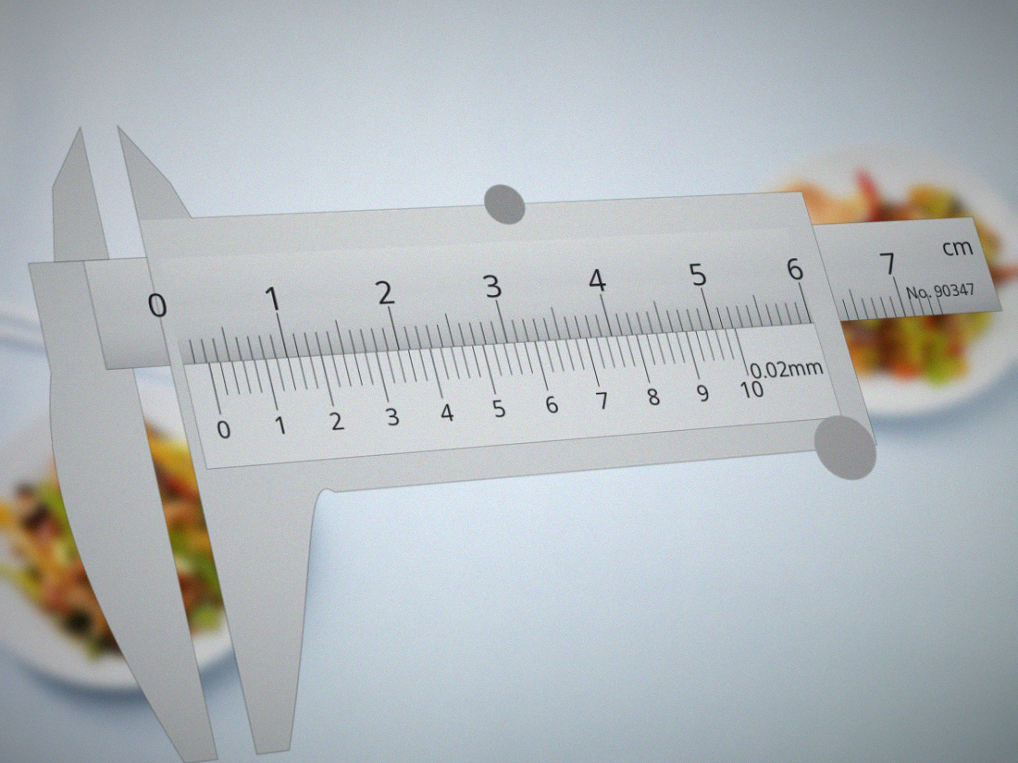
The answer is 3.2 mm
